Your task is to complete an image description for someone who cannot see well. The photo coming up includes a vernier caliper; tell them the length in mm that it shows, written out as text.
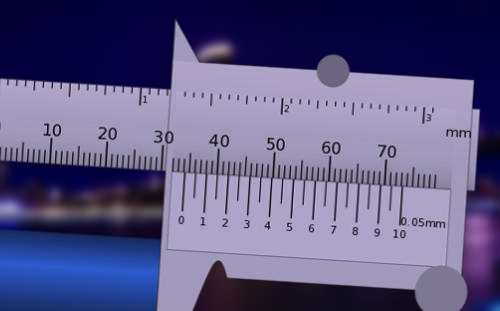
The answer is 34.2 mm
